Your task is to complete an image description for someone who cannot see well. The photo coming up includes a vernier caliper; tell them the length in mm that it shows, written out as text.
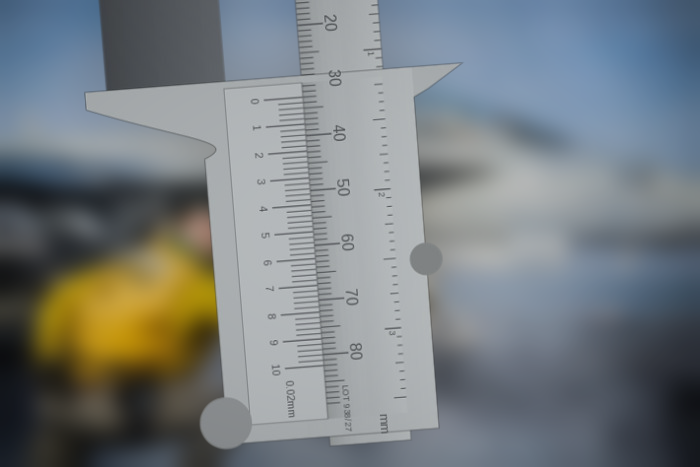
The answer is 33.0 mm
